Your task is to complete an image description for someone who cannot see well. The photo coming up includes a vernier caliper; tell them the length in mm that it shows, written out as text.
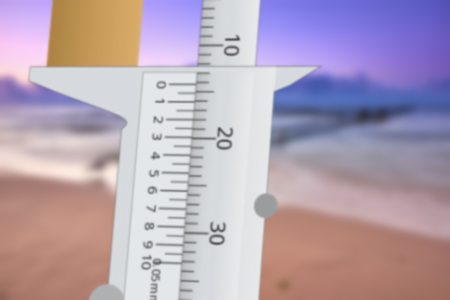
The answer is 14.2 mm
